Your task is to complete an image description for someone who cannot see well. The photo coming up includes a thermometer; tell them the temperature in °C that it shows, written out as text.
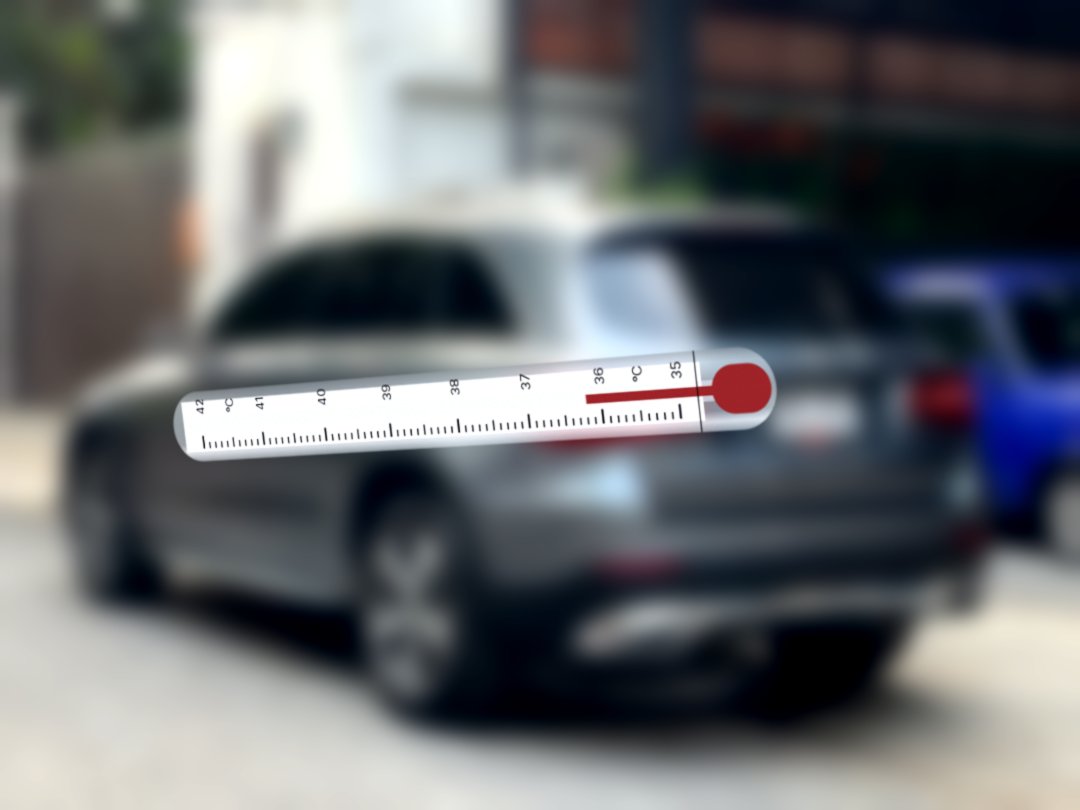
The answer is 36.2 °C
